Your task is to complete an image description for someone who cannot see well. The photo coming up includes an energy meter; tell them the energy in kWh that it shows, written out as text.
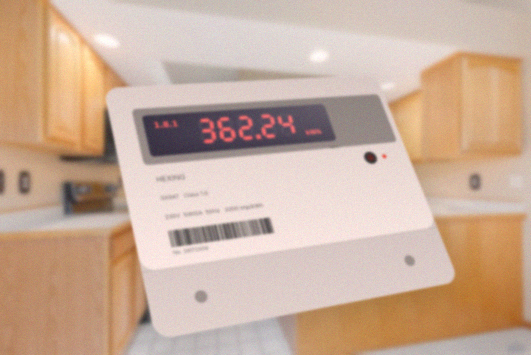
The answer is 362.24 kWh
